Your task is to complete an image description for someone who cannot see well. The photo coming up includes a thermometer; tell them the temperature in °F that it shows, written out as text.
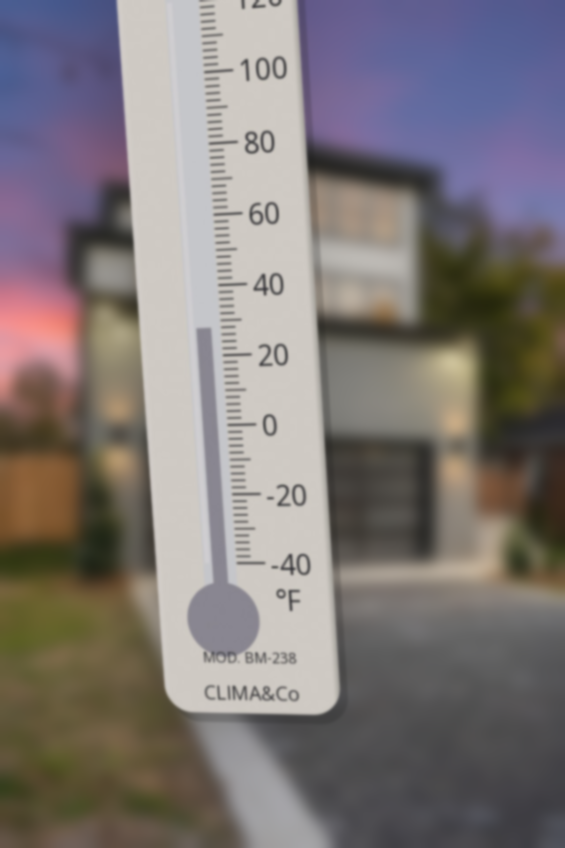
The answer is 28 °F
